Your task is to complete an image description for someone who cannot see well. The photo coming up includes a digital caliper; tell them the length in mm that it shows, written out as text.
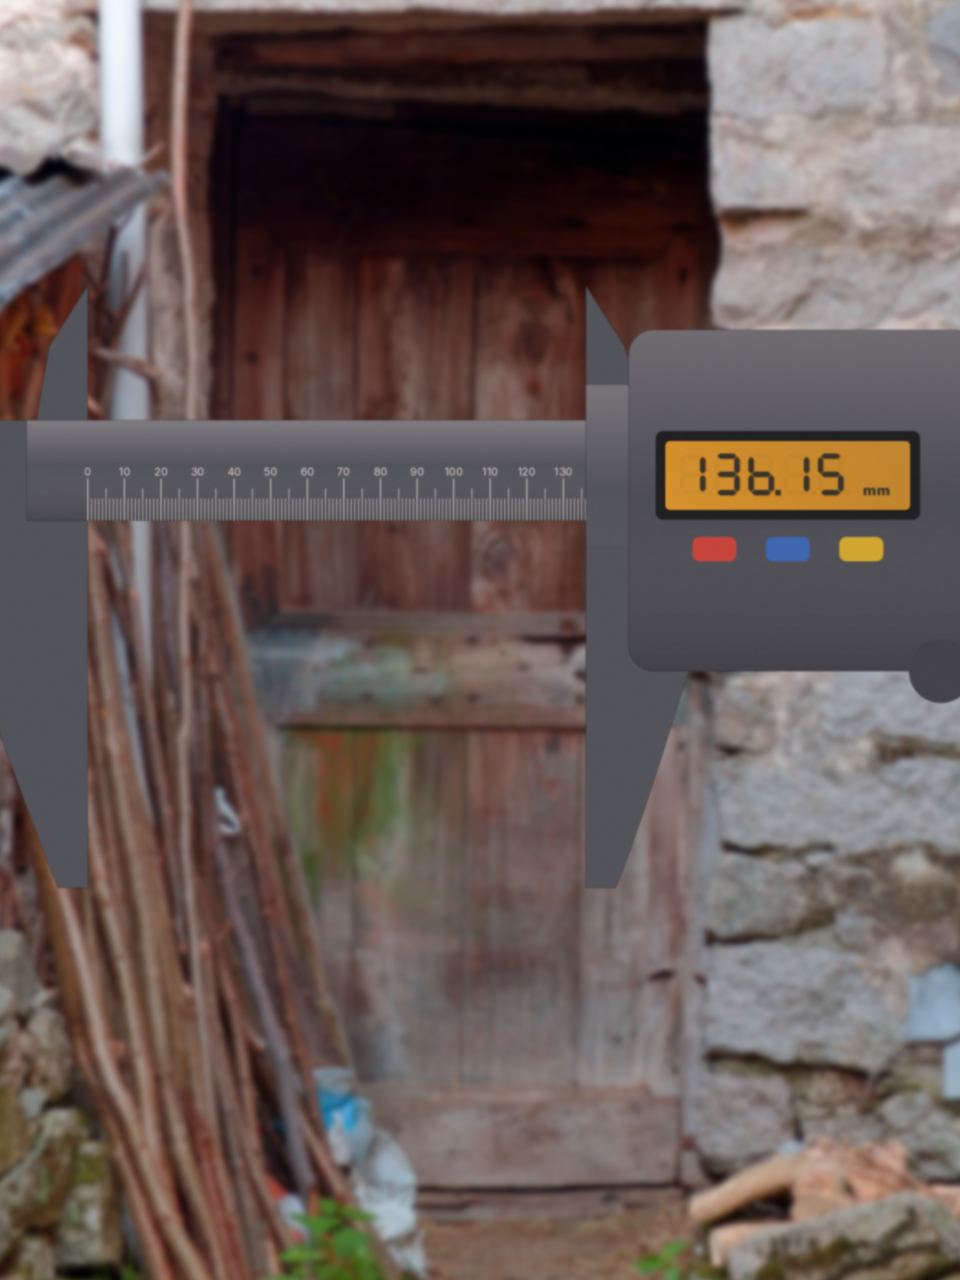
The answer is 136.15 mm
